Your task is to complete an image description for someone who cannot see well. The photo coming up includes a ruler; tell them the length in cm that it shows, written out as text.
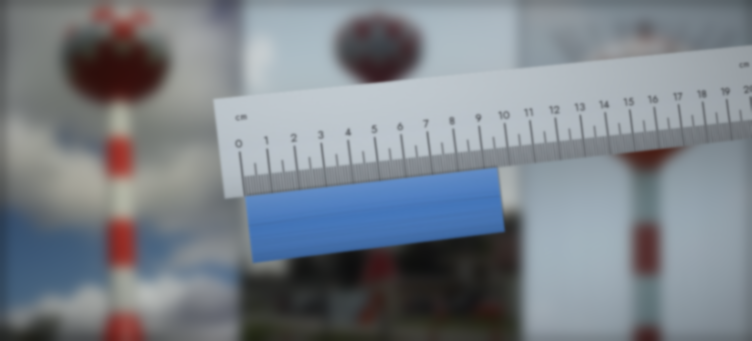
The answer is 9.5 cm
